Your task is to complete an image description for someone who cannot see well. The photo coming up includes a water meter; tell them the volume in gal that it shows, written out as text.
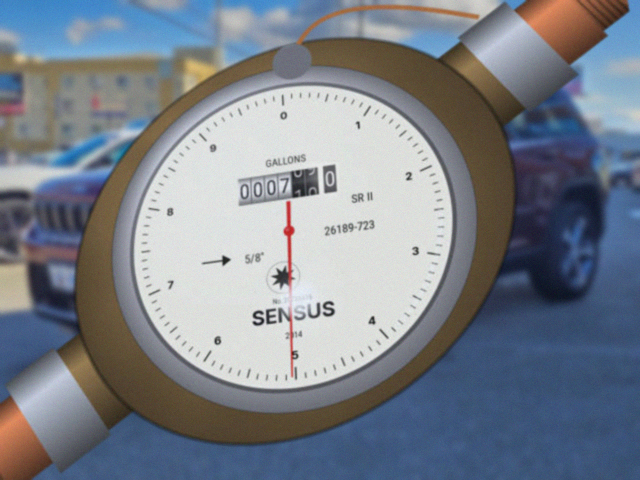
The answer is 7095.0 gal
